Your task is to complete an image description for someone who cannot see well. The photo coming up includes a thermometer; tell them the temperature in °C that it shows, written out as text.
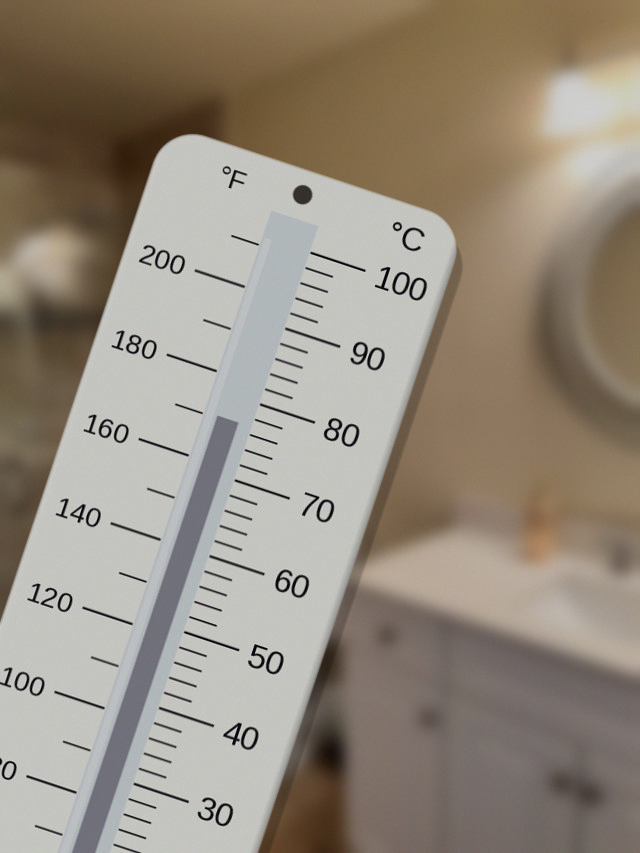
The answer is 77 °C
